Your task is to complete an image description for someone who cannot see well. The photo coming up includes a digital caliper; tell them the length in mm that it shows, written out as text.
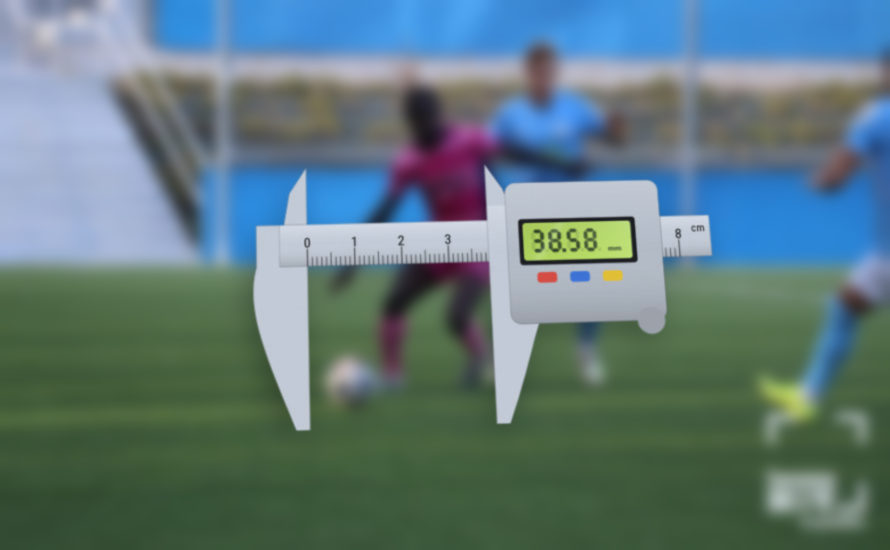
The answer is 38.58 mm
